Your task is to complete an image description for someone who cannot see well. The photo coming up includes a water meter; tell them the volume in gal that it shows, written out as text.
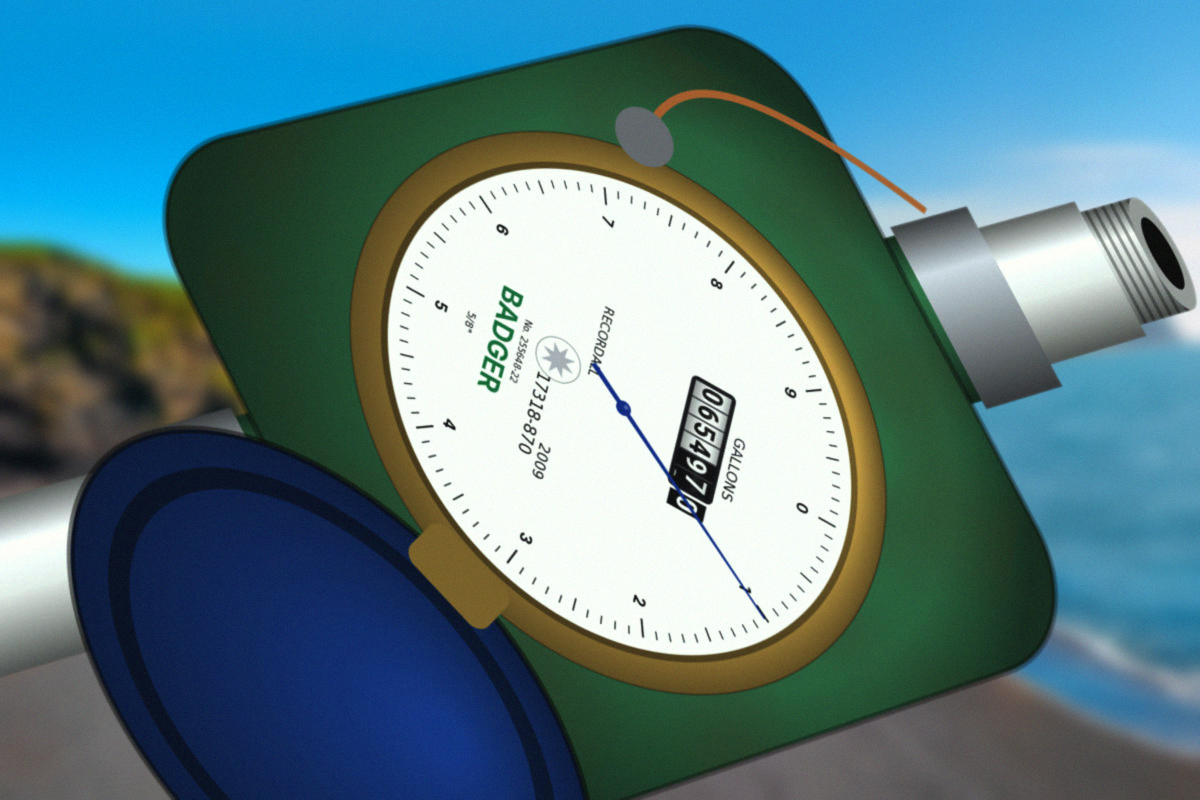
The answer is 654971.0 gal
